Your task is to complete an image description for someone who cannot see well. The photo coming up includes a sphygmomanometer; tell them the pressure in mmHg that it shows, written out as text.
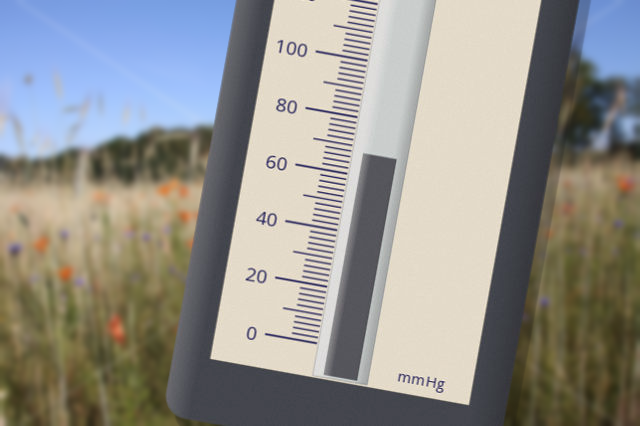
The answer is 68 mmHg
